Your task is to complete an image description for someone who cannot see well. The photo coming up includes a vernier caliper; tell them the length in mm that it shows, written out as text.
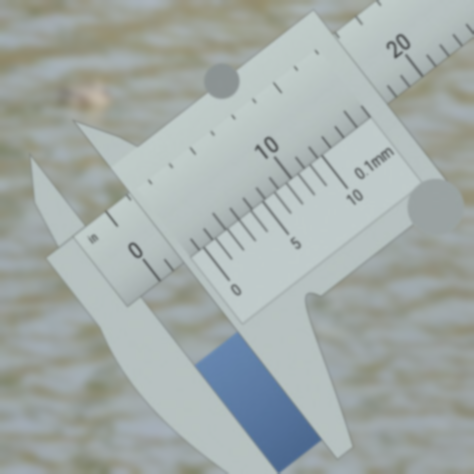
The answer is 3.3 mm
